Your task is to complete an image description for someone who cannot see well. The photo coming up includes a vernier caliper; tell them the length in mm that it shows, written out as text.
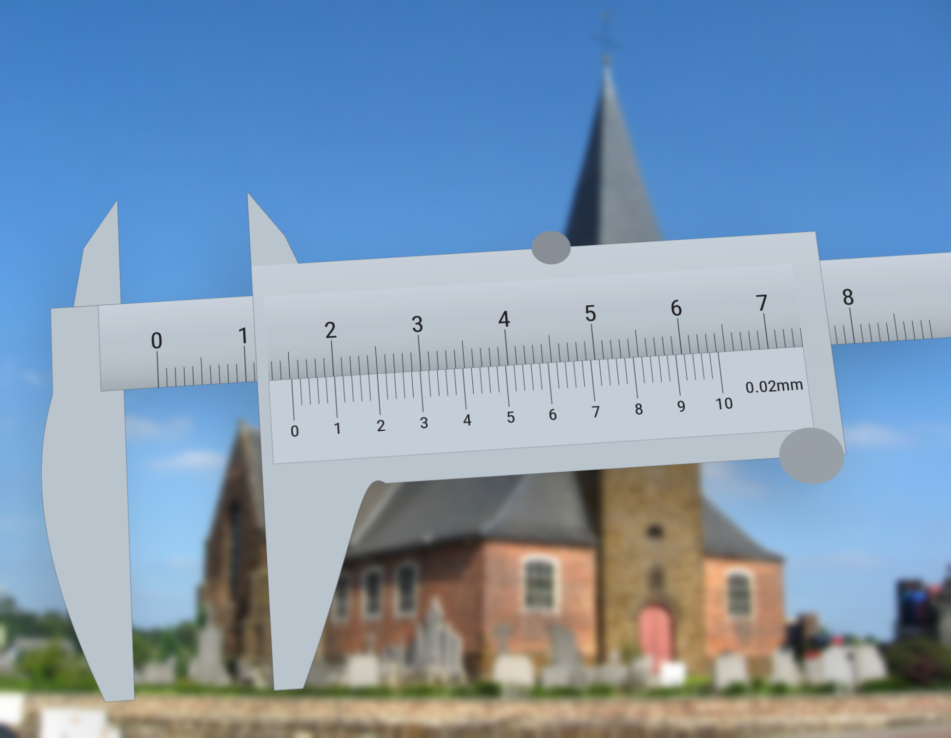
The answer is 15.2 mm
